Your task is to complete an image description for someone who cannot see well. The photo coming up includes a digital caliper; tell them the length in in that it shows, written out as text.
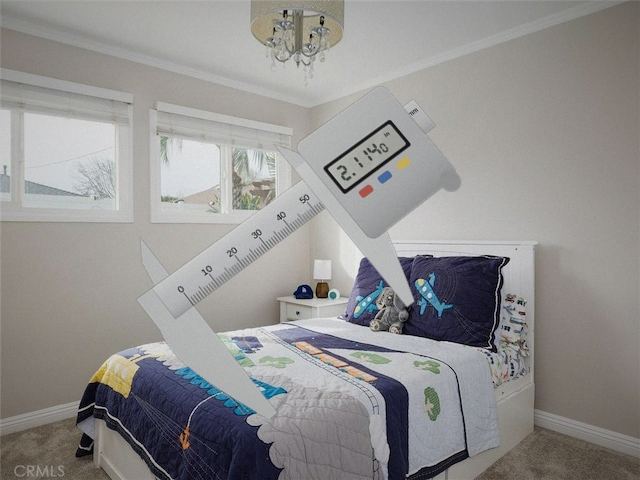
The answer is 2.1140 in
